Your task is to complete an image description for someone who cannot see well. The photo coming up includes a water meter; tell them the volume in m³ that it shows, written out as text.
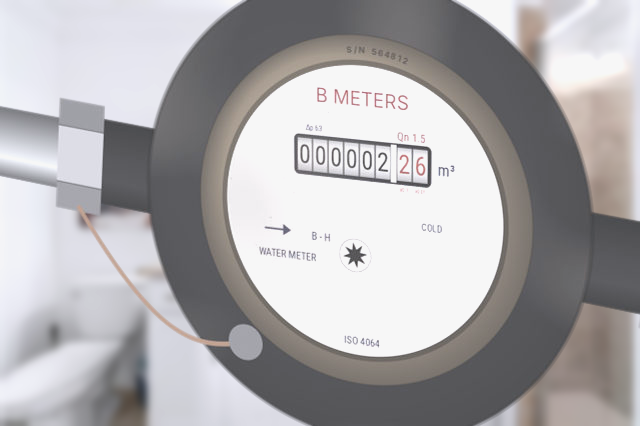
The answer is 2.26 m³
